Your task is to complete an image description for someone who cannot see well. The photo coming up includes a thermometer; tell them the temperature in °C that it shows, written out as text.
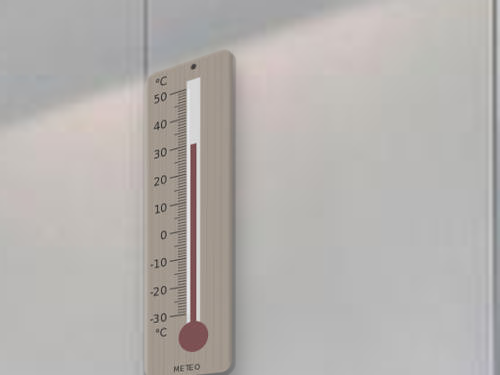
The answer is 30 °C
